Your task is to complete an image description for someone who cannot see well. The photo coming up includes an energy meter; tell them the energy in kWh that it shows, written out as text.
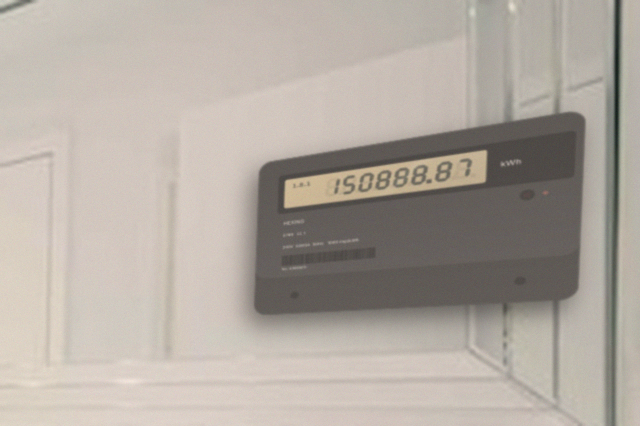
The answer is 150888.87 kWh
